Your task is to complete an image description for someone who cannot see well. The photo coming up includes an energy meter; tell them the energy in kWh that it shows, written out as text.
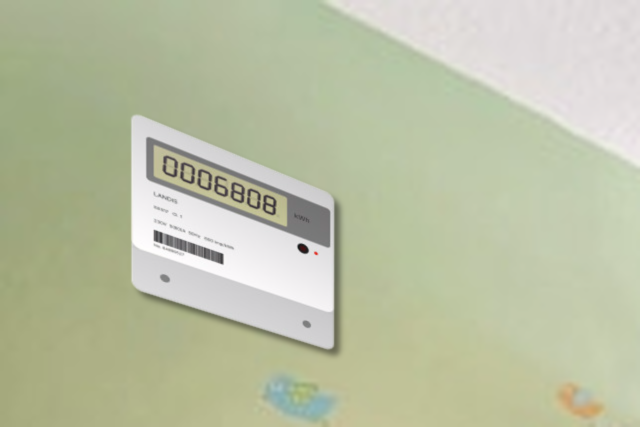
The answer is 6808 kWh
